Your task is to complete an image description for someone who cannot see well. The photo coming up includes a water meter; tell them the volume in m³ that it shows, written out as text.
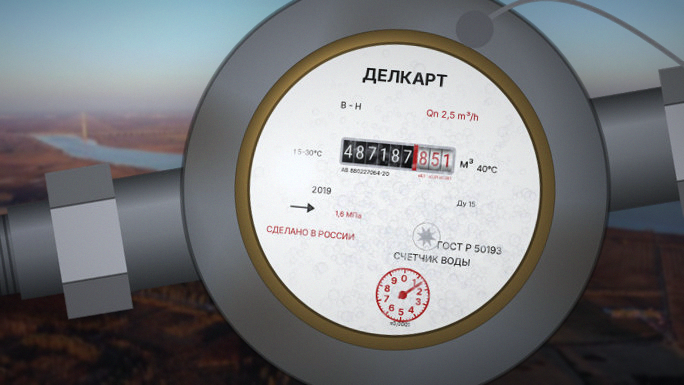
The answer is 487187.8511 m³
